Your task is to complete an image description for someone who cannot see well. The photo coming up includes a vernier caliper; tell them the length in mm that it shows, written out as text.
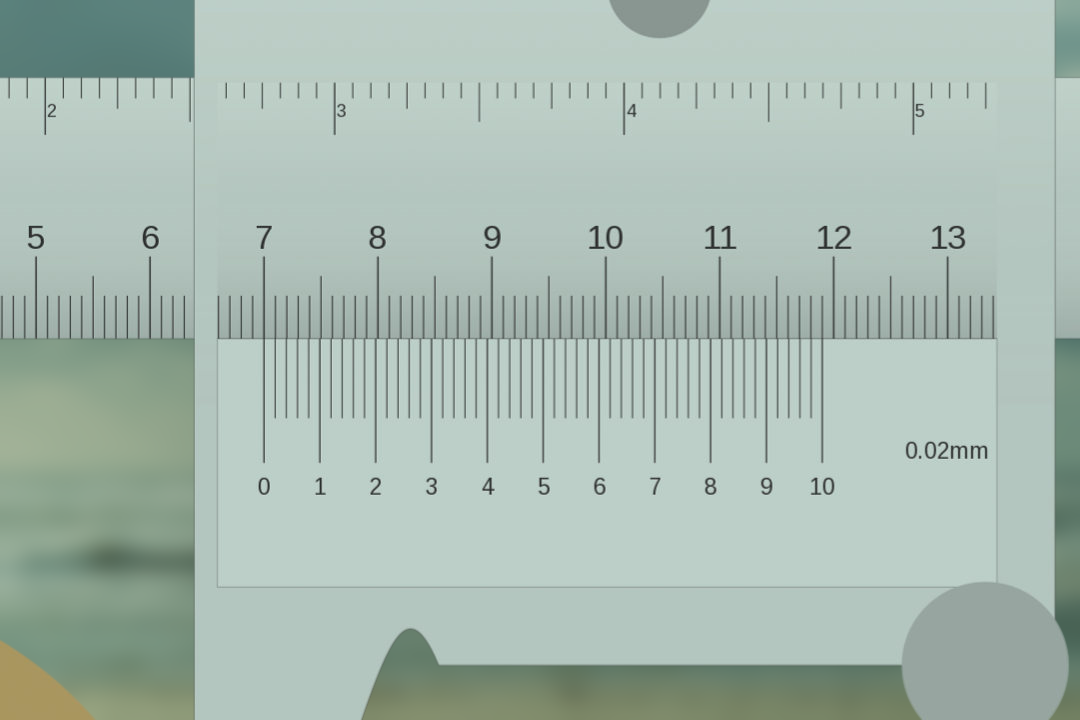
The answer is 70.0 mm
